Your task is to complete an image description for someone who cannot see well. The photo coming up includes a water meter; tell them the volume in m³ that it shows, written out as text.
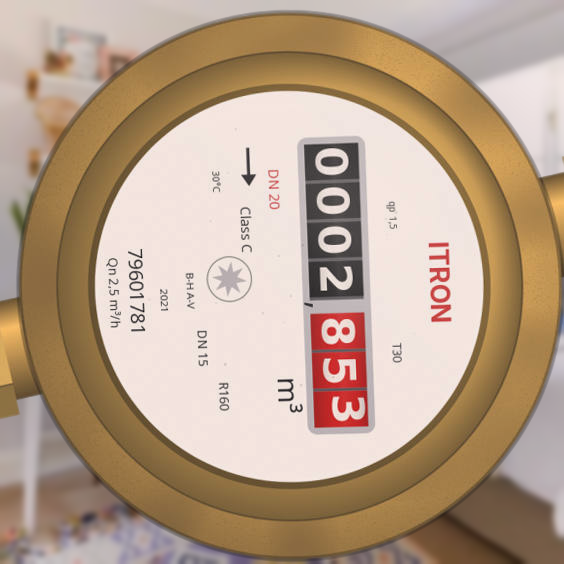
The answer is 2.853 m³
